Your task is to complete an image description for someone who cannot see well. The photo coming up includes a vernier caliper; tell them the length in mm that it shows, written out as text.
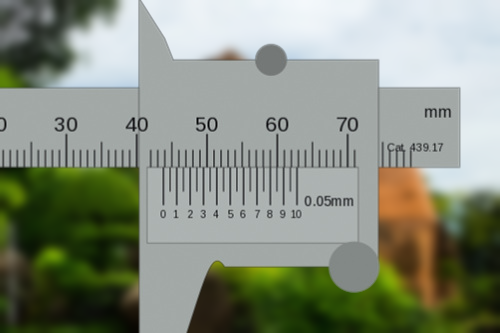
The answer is 43.8 mm
